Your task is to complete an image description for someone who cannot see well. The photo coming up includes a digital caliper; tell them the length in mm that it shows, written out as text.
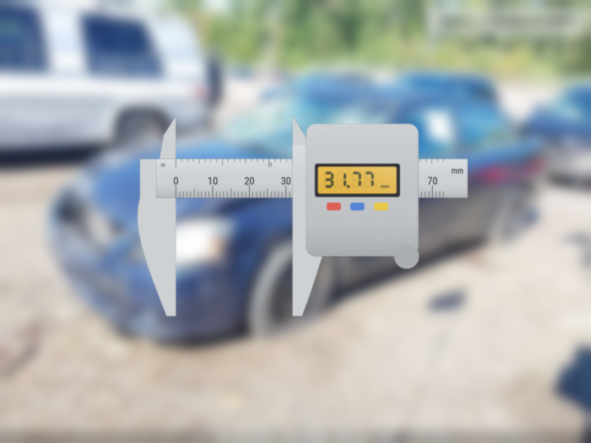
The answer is 31.77 mm
